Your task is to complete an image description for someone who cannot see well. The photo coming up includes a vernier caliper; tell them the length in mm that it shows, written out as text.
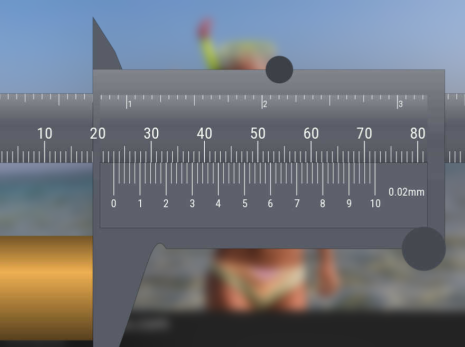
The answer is 23.0 mm
